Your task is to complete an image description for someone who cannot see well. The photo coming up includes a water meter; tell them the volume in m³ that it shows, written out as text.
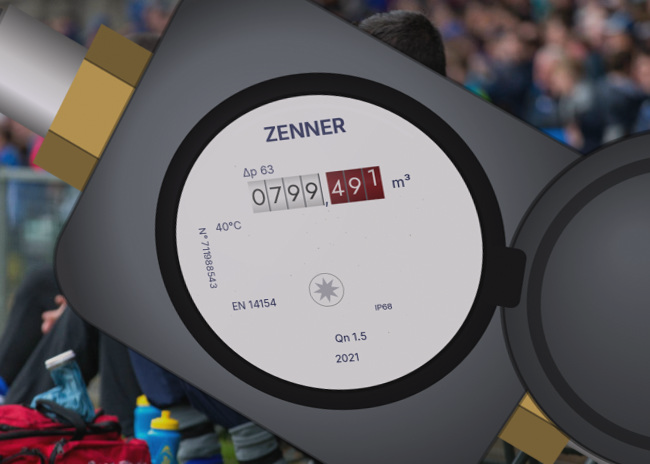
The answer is 799.491 m³
